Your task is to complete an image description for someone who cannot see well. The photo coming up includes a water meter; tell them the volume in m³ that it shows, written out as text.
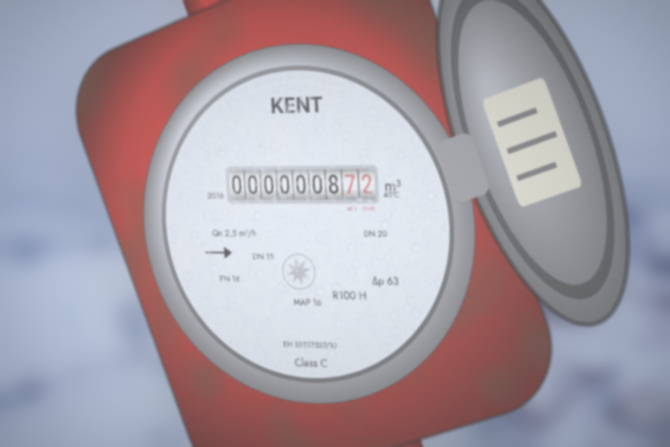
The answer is 8.72 m³
